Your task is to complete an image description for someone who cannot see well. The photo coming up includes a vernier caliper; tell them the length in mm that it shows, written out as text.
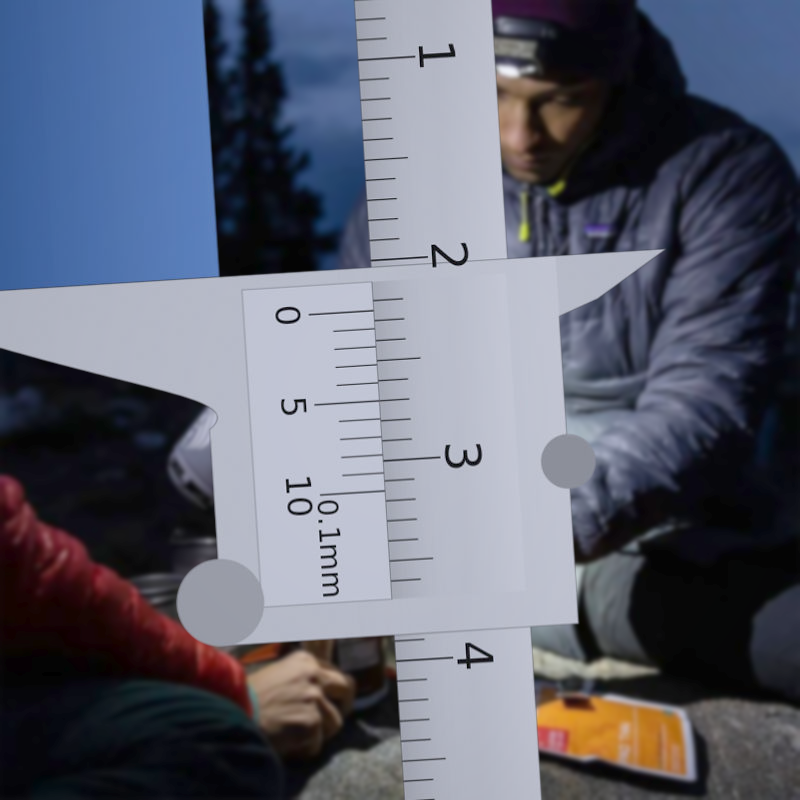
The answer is 22.5 mm
